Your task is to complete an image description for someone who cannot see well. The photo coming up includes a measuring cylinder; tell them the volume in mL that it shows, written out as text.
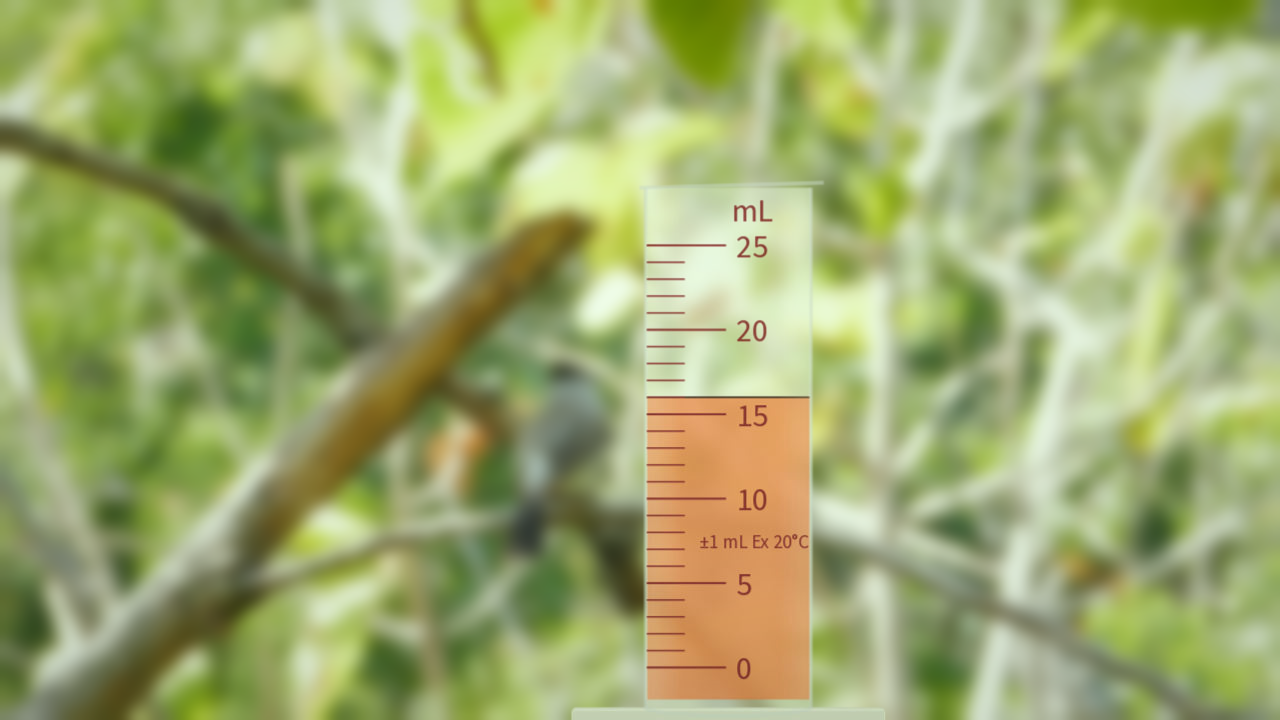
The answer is 16 mL
